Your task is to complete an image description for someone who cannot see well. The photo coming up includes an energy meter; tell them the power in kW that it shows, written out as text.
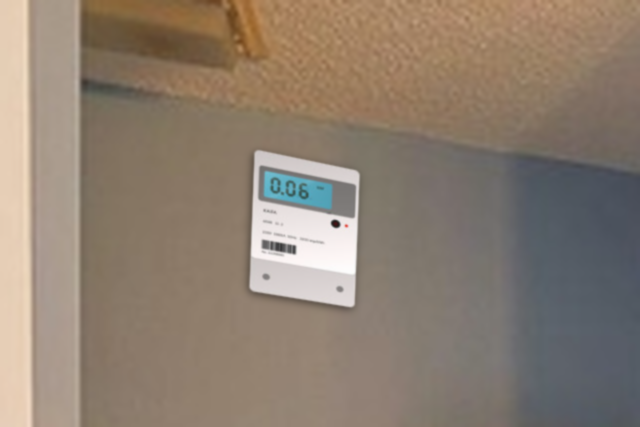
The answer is 0.06 kW
